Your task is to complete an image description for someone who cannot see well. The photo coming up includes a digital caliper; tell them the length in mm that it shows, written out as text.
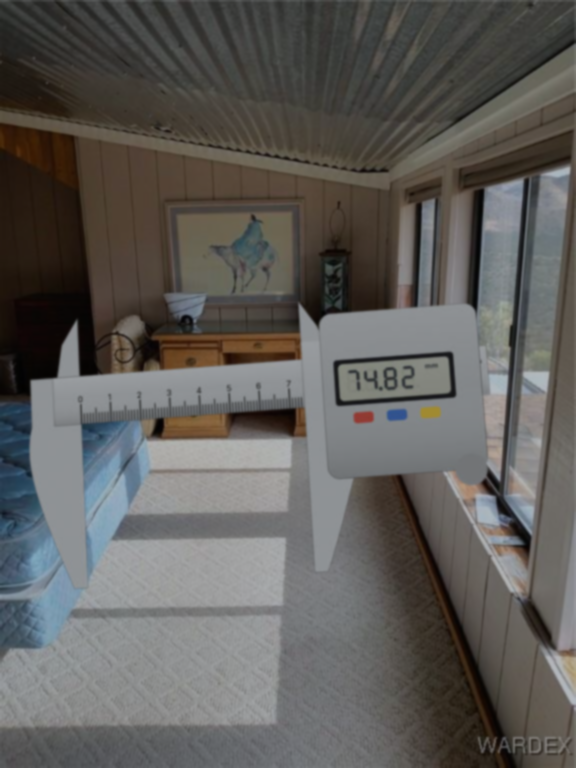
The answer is 74.82 mm
